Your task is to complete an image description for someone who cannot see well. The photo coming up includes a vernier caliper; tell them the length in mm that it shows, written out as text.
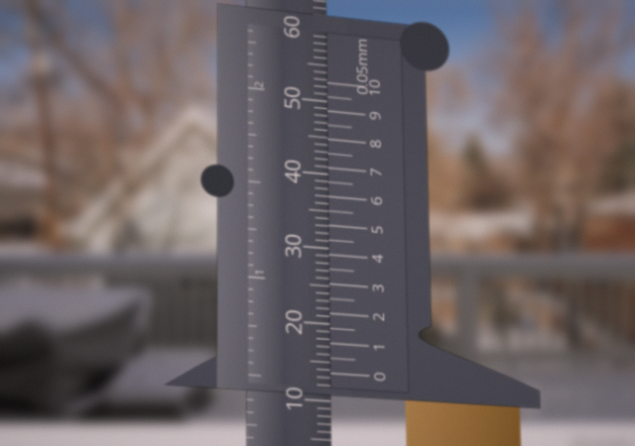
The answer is 13.6 mm
